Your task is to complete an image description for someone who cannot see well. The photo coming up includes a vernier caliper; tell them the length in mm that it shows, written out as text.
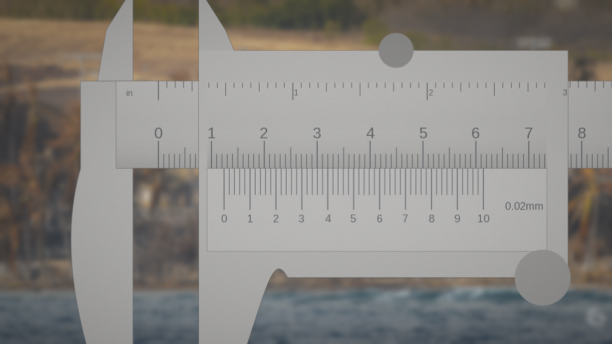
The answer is 12.4 mm
